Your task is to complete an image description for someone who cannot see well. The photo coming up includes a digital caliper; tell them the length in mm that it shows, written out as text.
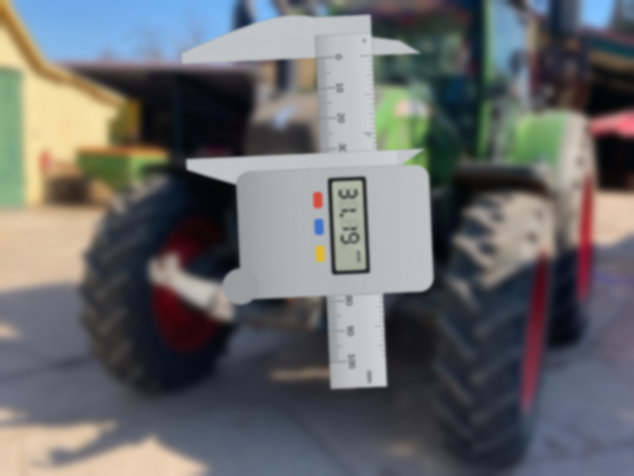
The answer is 31.19 mm
